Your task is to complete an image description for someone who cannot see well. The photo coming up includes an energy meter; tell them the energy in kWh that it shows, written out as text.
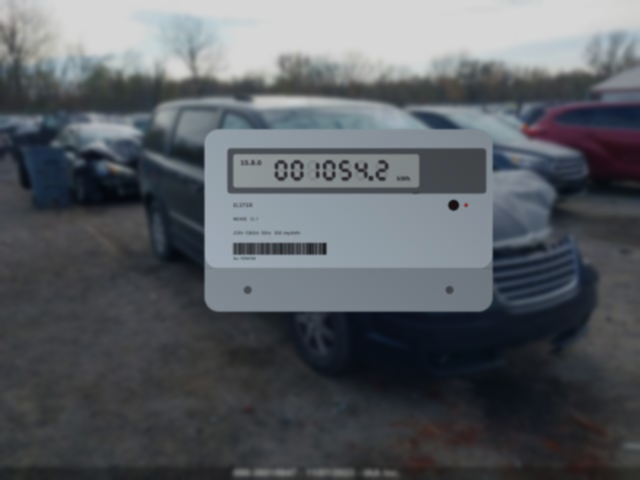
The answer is 1054.2 kWh
